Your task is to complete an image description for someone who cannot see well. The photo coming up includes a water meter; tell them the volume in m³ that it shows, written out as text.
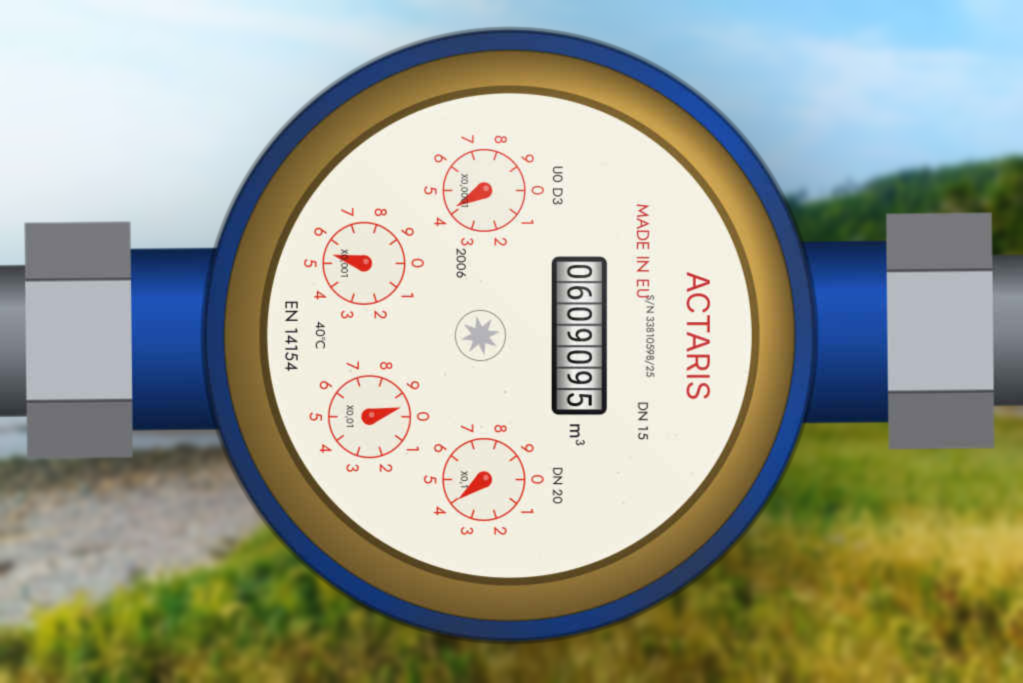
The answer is 609095.3954 m³
